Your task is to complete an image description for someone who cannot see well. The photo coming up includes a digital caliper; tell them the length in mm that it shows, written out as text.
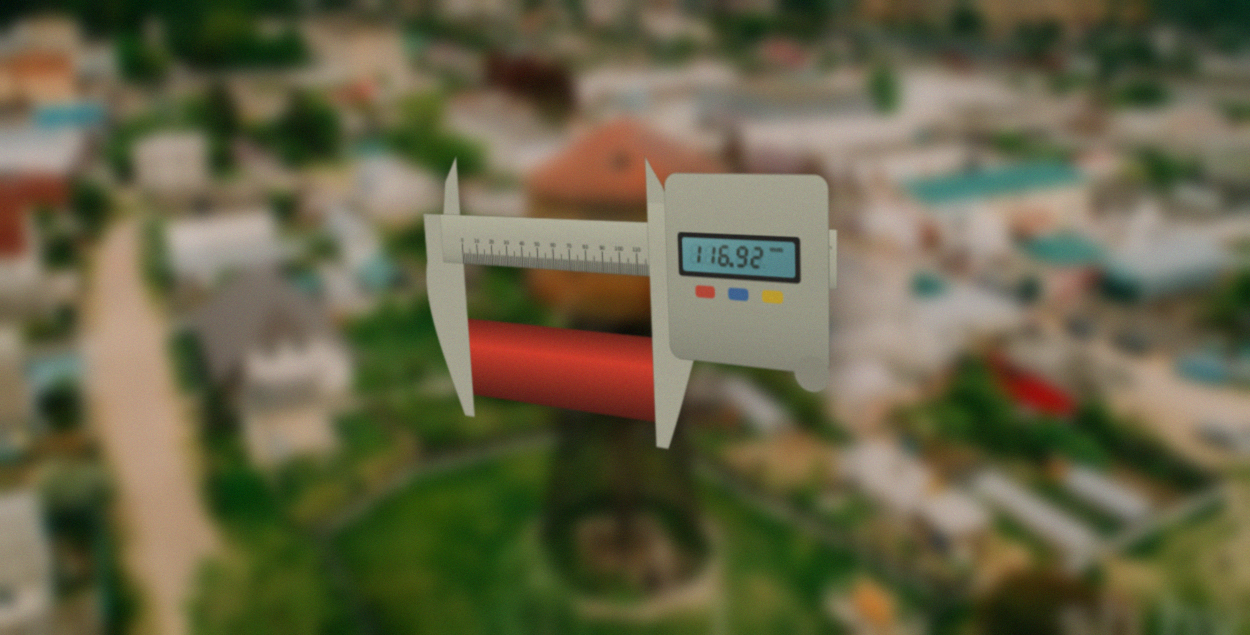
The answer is 116.92 mm
